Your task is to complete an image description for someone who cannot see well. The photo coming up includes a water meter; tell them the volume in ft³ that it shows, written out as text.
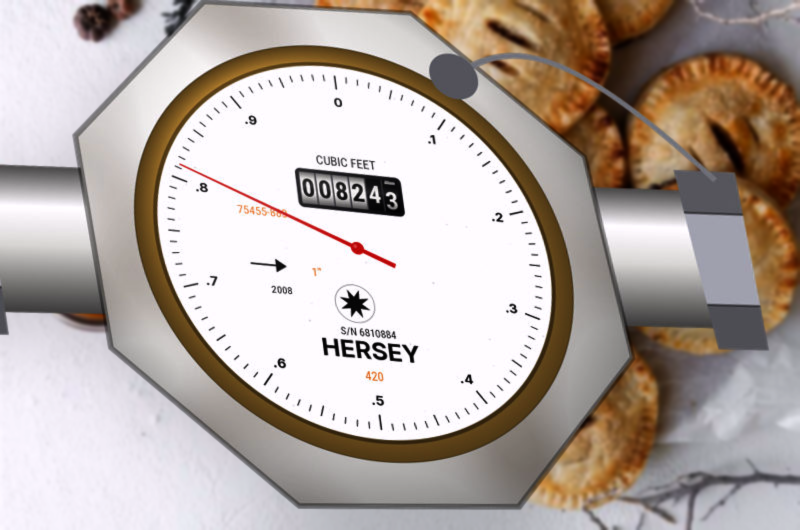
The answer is 8242.81 ft³
